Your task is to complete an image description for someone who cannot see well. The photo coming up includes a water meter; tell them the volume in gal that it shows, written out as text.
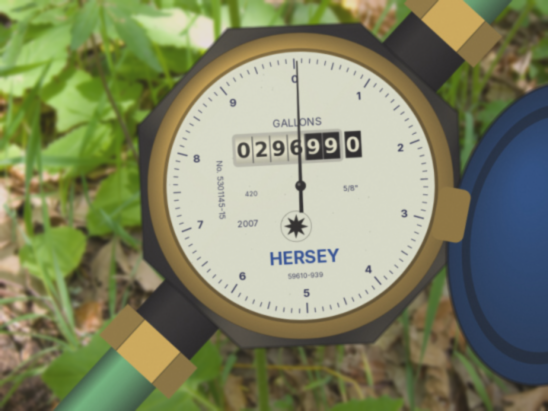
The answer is 296990.0 gal
